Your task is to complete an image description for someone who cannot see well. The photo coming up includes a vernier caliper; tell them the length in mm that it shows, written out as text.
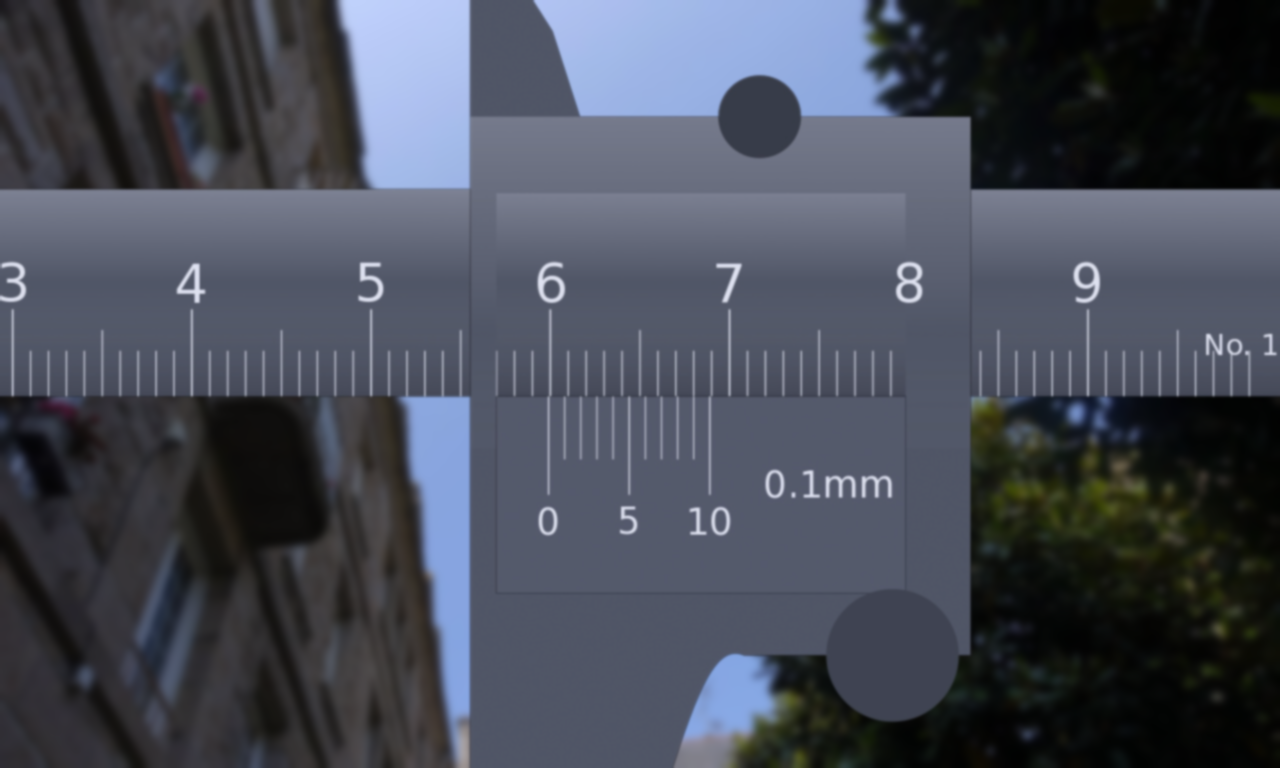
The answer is 59.9 mm
